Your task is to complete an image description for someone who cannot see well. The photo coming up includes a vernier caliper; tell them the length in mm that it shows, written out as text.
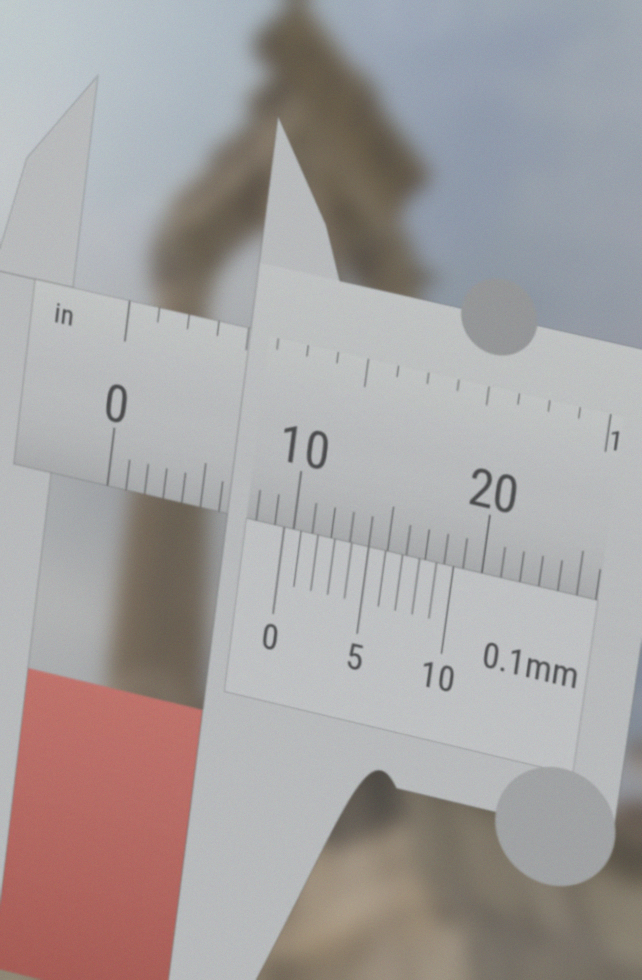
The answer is 9.5 mm
